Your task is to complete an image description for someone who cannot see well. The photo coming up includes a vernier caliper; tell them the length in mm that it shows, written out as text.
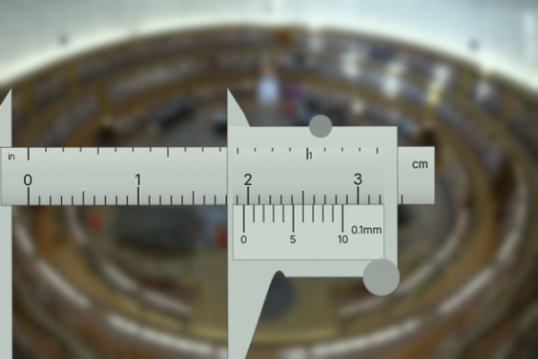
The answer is 19.6 mm
